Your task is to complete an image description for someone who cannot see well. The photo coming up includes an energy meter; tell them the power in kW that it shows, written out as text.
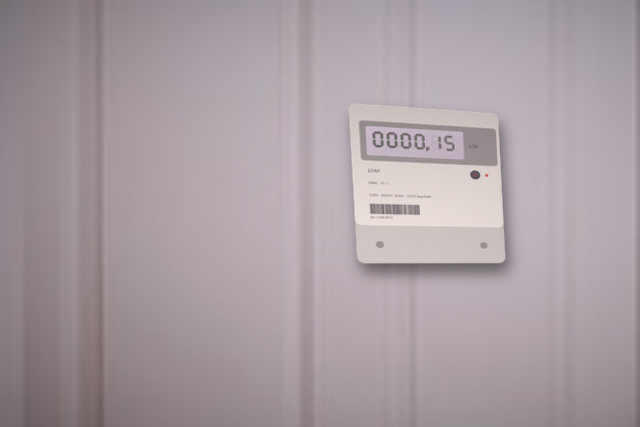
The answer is 0.15 kW
